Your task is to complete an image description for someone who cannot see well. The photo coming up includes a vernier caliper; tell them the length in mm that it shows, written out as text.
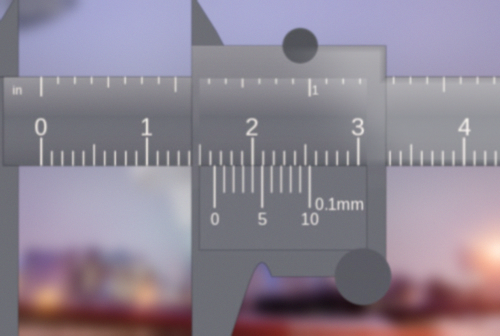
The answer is 16.4 mm
